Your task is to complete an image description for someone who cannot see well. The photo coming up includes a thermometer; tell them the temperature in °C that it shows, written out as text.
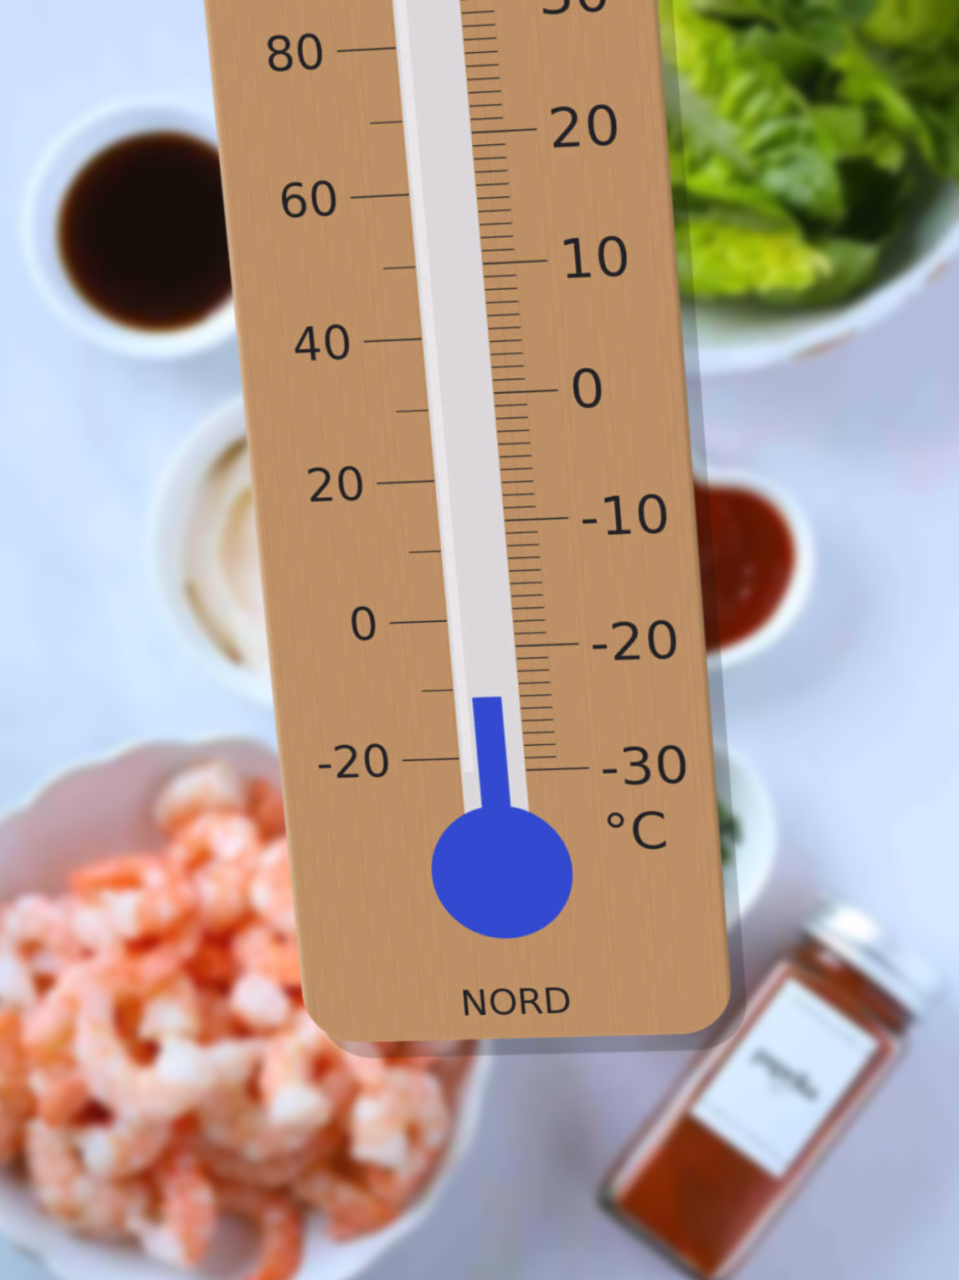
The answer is -24 °C
